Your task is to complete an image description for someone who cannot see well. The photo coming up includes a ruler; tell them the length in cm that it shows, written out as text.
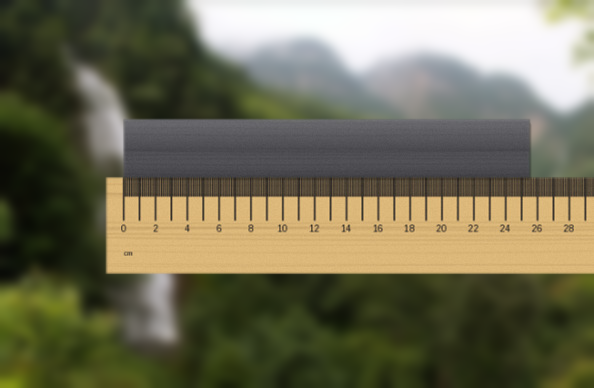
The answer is 25.5 cm
